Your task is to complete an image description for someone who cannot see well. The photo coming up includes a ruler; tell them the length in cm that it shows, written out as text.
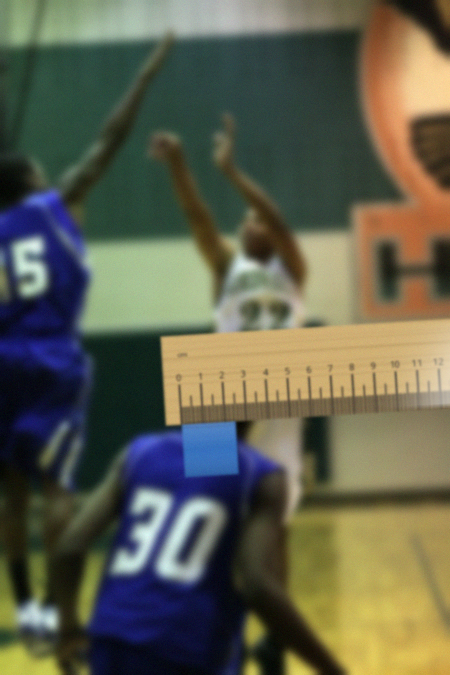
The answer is 2.5 cm
